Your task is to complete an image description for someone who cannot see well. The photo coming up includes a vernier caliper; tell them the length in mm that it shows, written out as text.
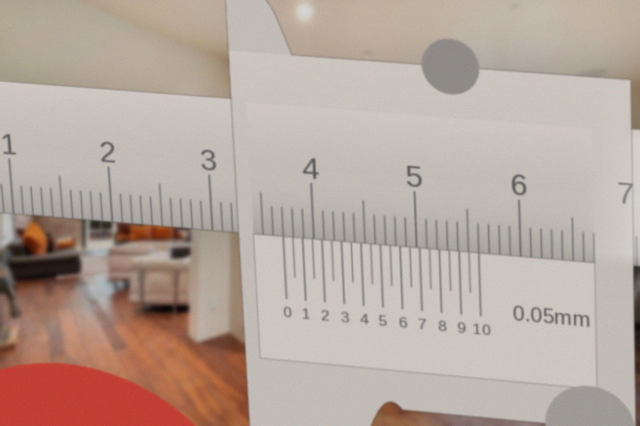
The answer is 37.0 mm
